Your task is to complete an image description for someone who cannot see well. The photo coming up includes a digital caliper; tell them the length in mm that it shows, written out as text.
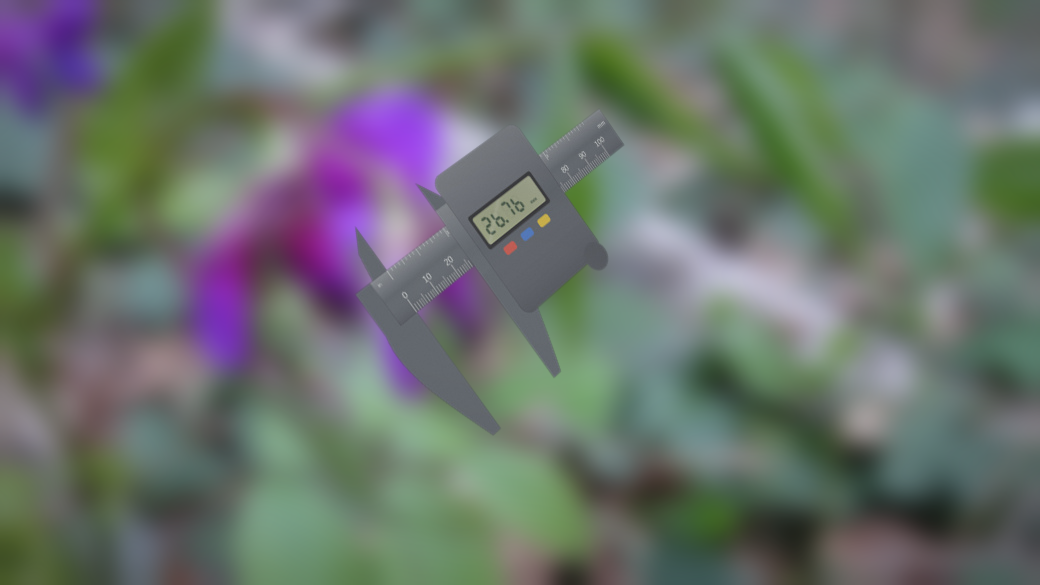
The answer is 26.76 mm
